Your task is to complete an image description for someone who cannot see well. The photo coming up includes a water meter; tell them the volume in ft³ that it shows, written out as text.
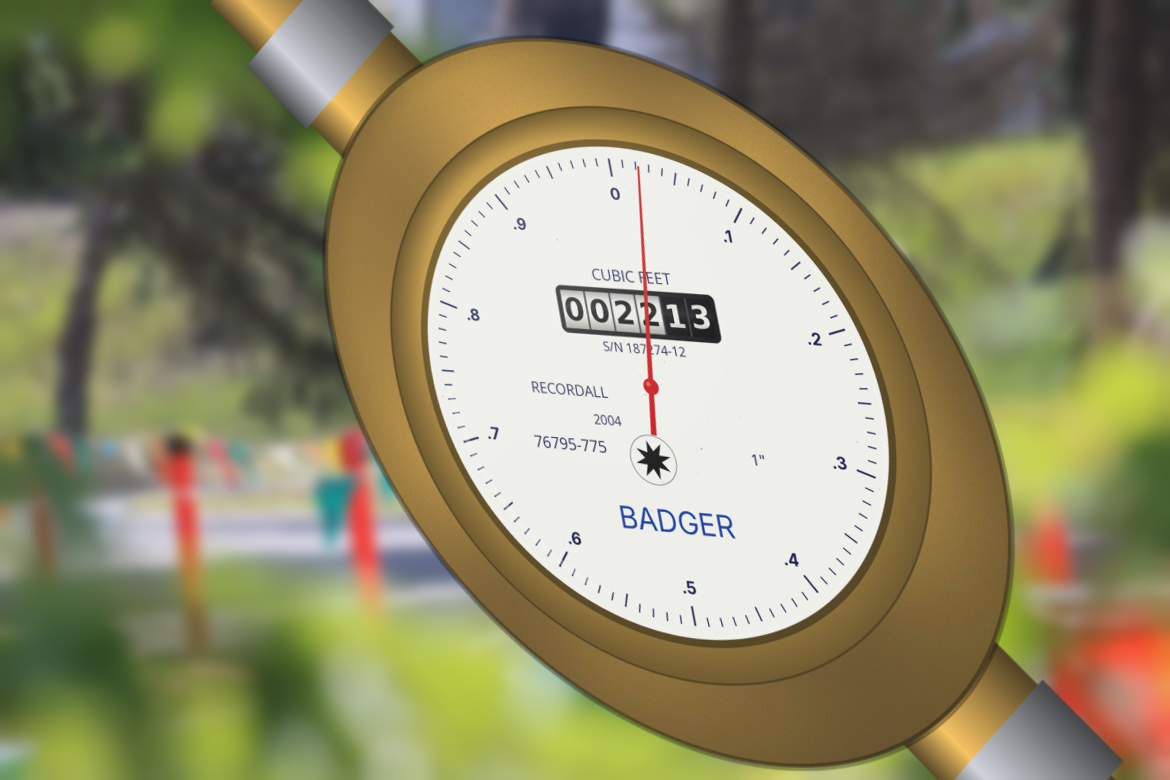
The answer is 2213.02 ft³
